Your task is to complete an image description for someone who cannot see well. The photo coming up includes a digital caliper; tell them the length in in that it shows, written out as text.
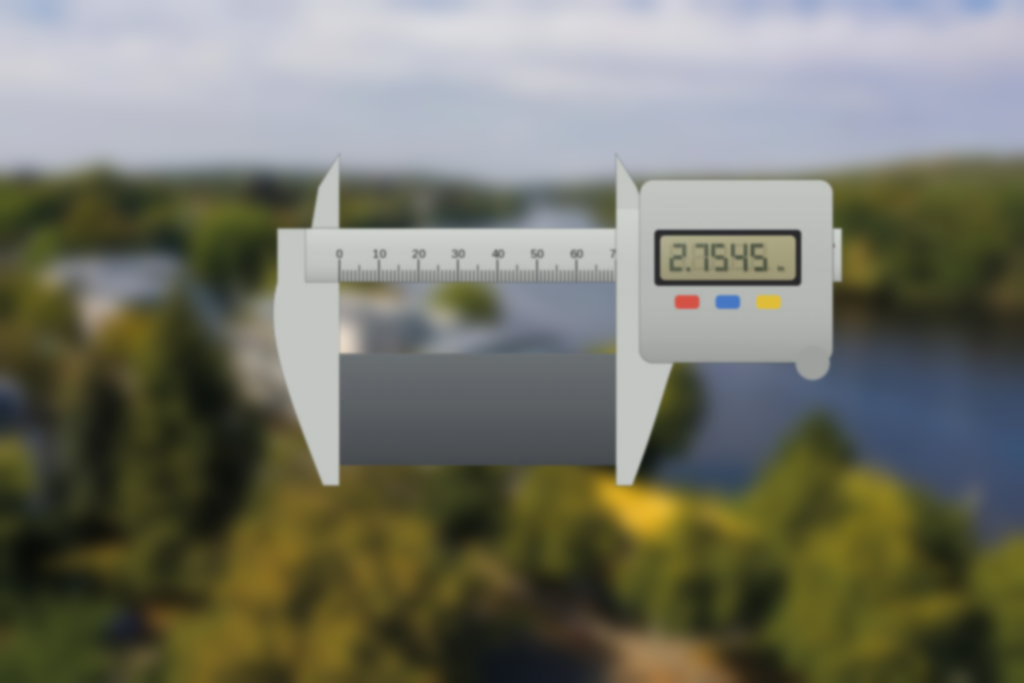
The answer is 2.7545 in
